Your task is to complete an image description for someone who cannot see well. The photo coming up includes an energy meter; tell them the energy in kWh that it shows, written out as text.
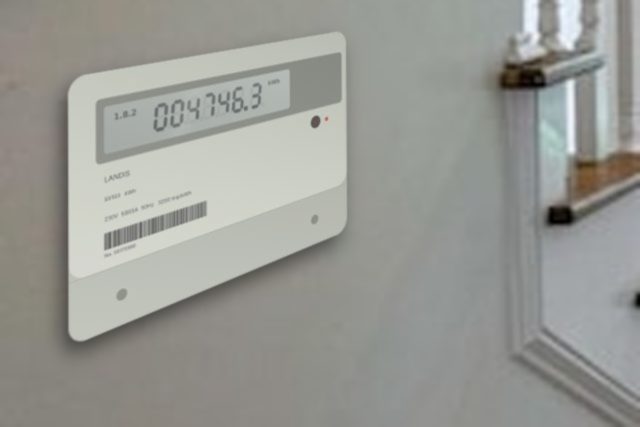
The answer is 4746.3 kWh
